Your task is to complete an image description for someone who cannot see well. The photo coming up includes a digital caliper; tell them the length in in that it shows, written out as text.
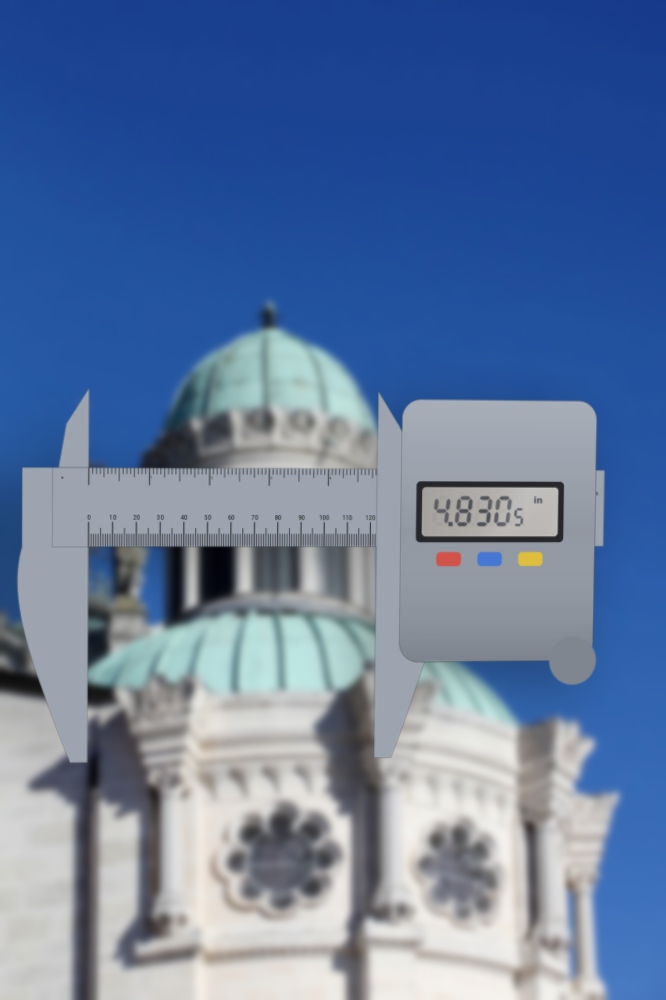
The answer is 4.8305 in
